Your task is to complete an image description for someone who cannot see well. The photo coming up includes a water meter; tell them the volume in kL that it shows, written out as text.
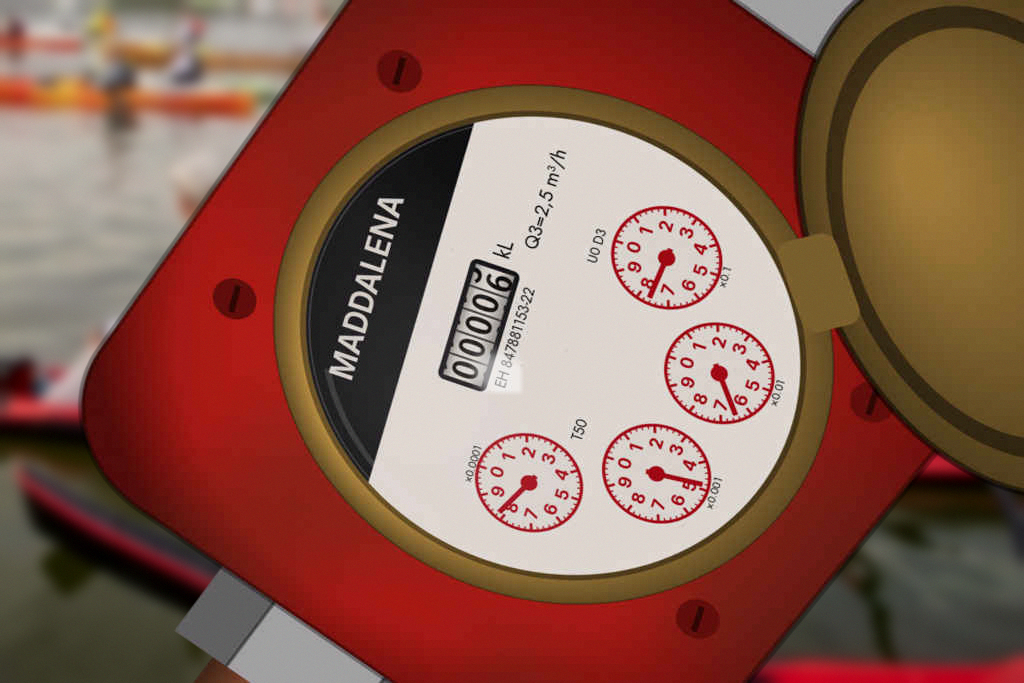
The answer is 5.7648 kL
